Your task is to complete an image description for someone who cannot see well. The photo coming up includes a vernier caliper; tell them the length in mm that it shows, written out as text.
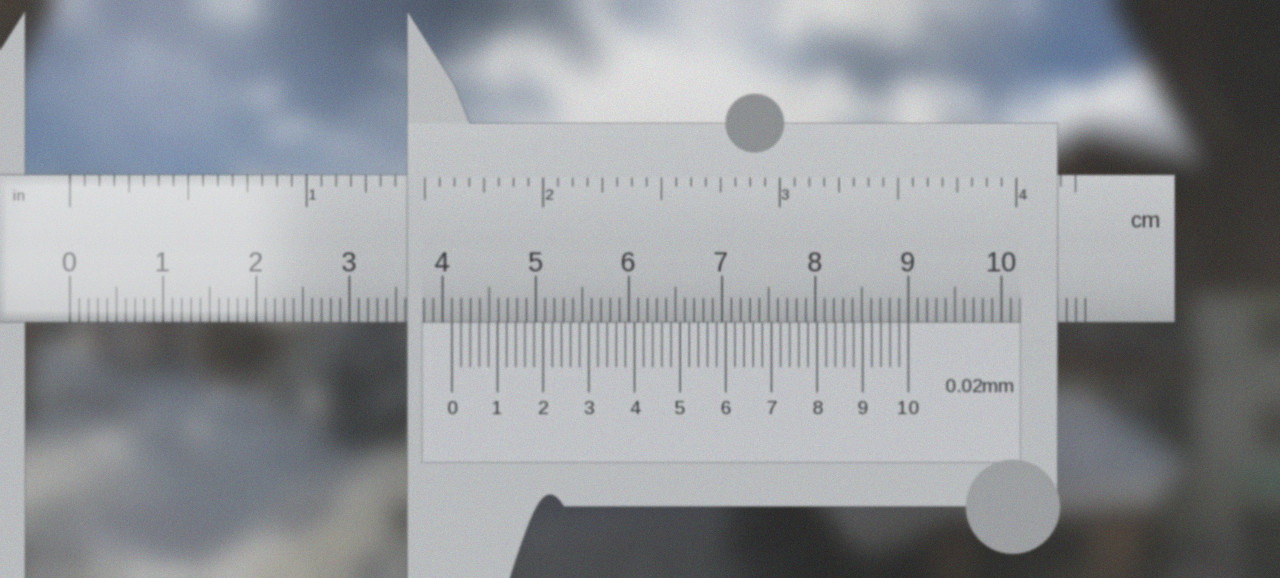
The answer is 41.0 mm
